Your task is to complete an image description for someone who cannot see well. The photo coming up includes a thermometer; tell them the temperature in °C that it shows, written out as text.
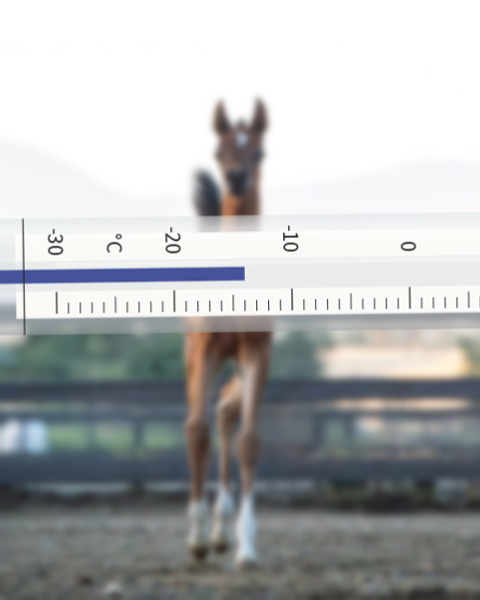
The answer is -14 °C
